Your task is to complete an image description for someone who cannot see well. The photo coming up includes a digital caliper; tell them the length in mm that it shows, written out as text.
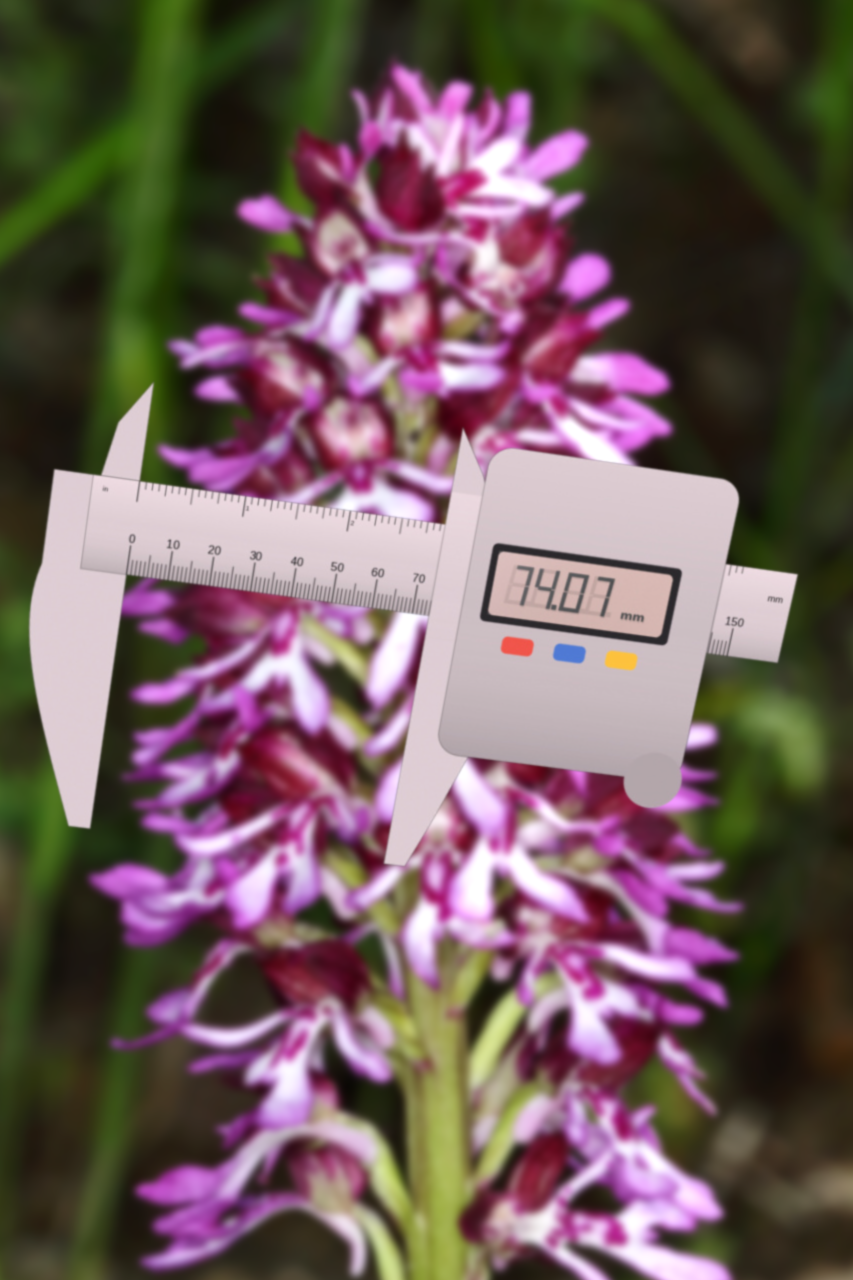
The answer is 74.07 mm
